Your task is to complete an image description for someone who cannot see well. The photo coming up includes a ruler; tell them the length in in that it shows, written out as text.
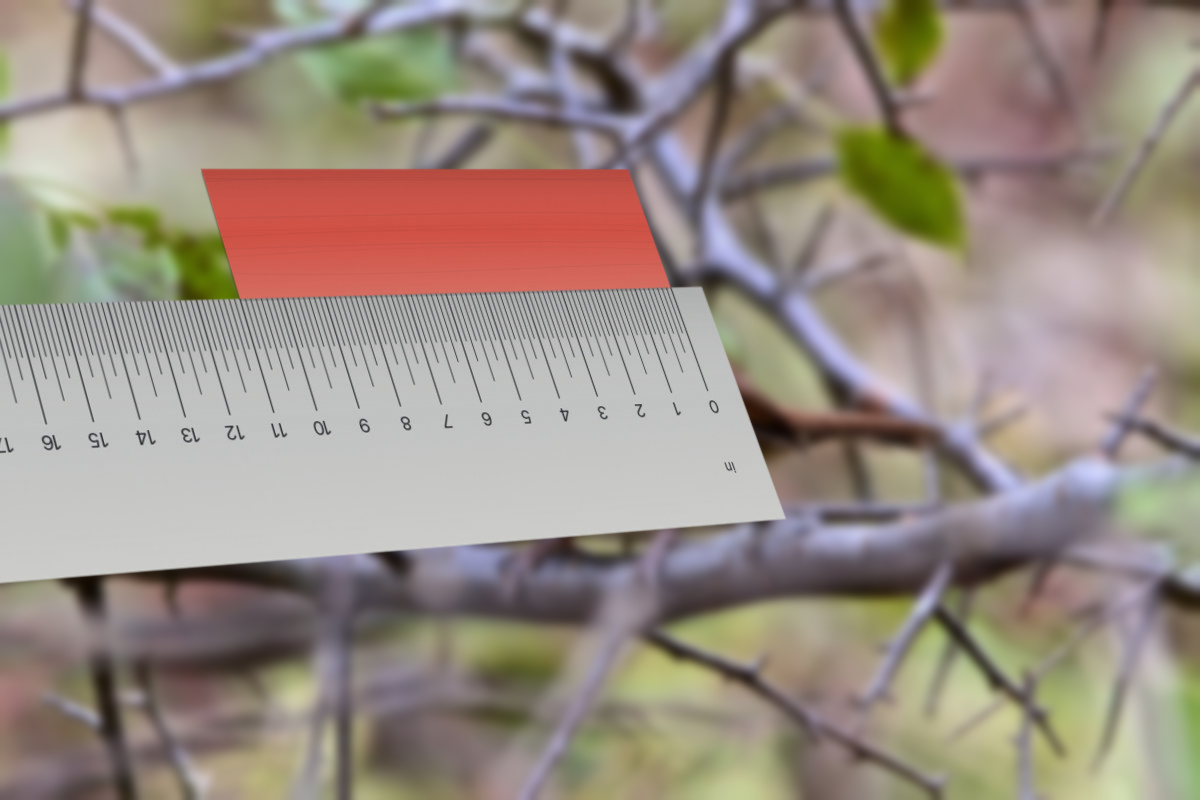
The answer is 11 in
